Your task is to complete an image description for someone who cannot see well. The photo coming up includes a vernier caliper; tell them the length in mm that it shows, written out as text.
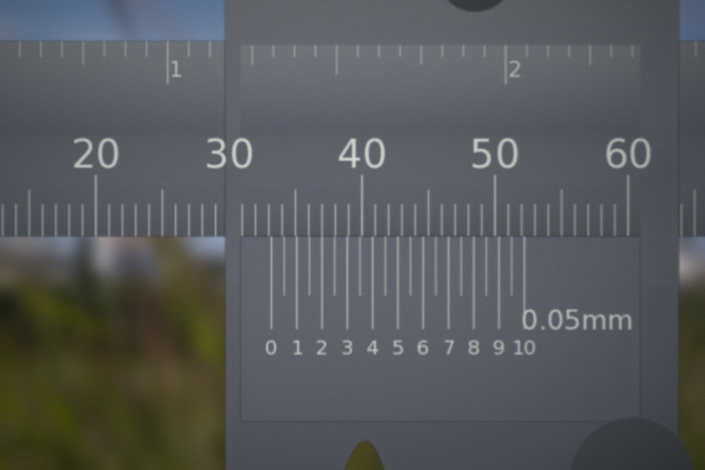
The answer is 33.2 mm
